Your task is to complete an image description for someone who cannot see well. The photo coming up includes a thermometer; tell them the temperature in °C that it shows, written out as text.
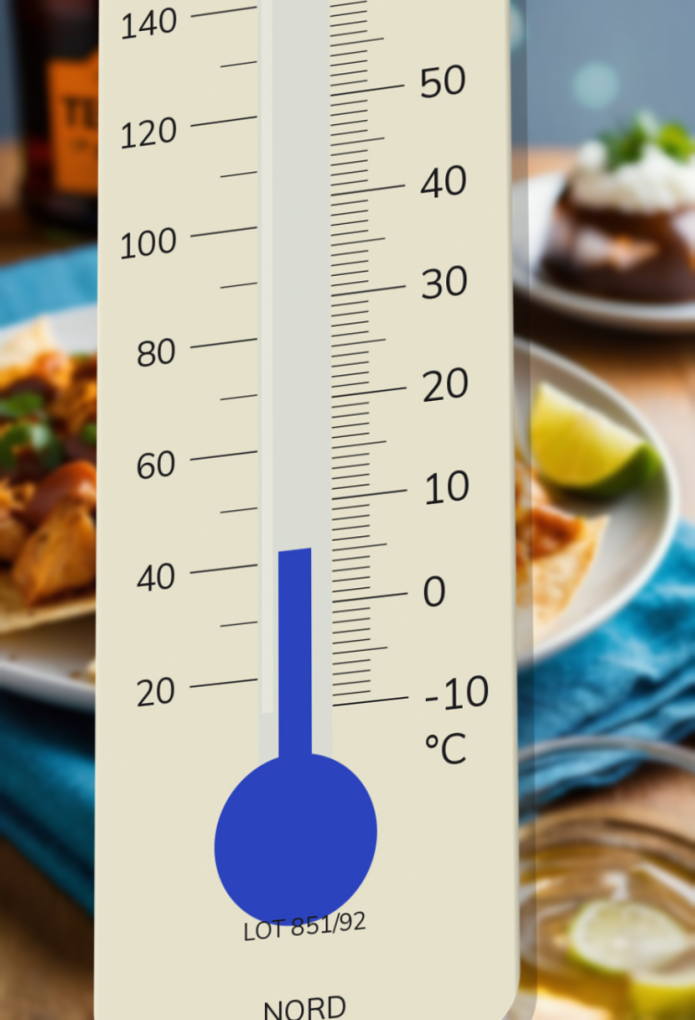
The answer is 5.5 °C
